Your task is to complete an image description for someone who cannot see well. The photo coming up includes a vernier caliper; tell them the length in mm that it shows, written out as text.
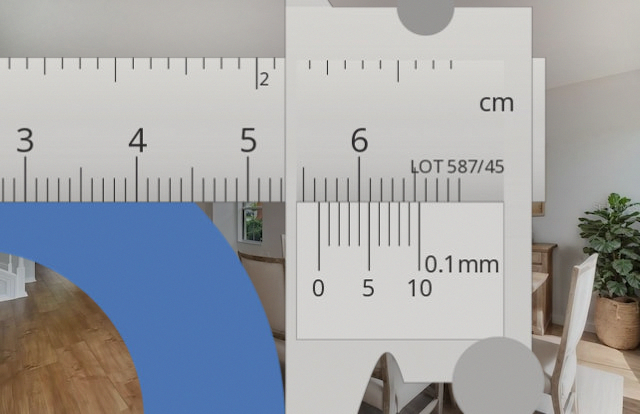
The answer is 56.4 mm
